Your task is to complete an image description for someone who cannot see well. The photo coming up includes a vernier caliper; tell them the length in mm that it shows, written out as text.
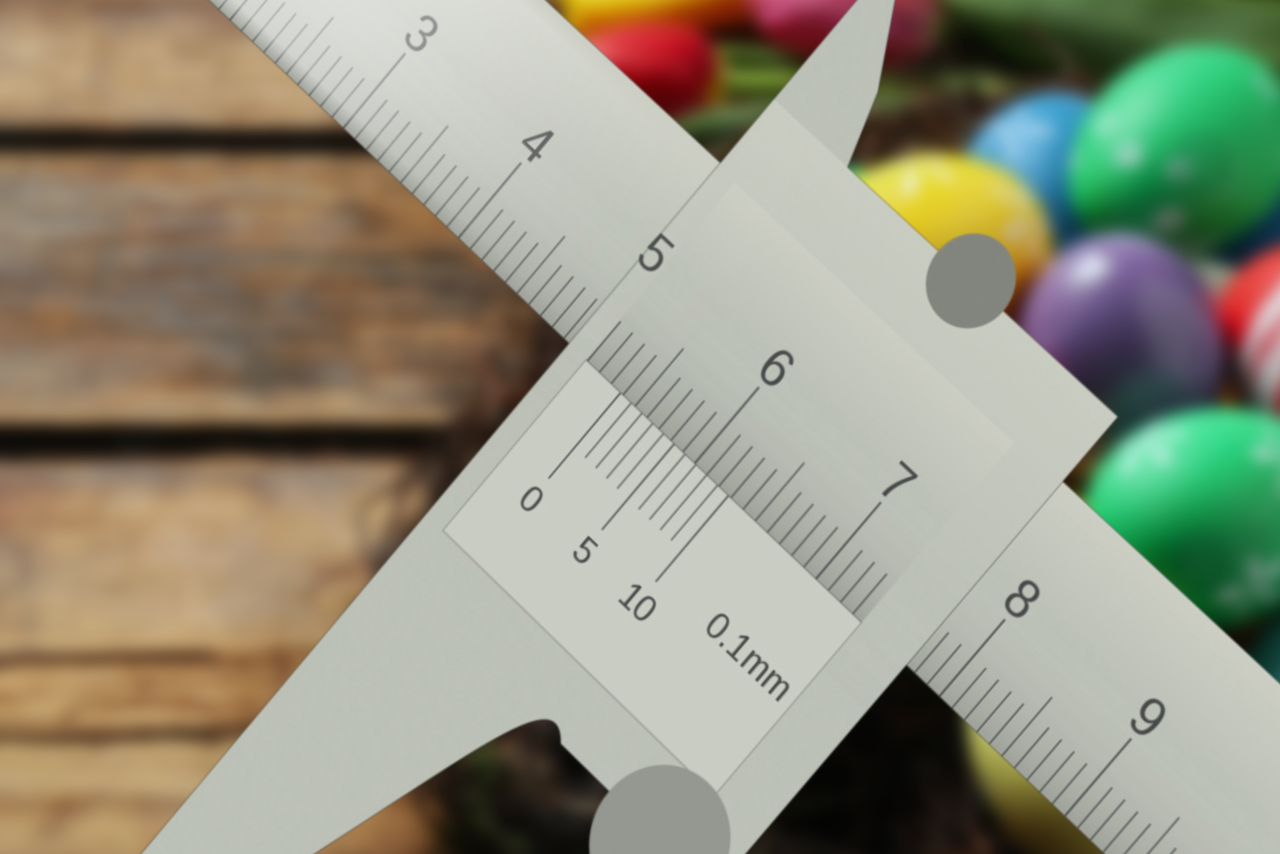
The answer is 53.8 mm
